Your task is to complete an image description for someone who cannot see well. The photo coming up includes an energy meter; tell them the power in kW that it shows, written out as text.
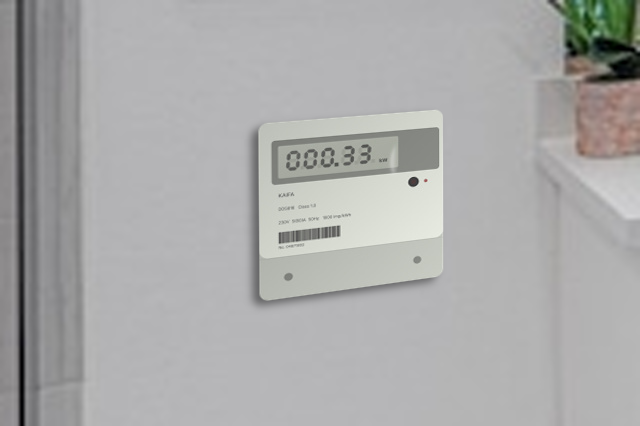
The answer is 0.33 kW
